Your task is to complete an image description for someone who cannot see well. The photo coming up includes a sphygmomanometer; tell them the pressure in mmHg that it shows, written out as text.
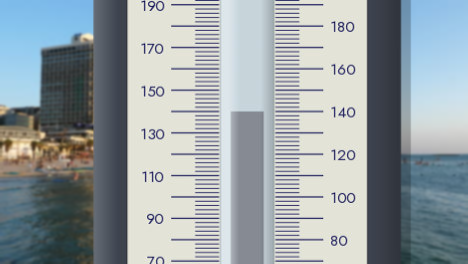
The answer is 140 mmHg
